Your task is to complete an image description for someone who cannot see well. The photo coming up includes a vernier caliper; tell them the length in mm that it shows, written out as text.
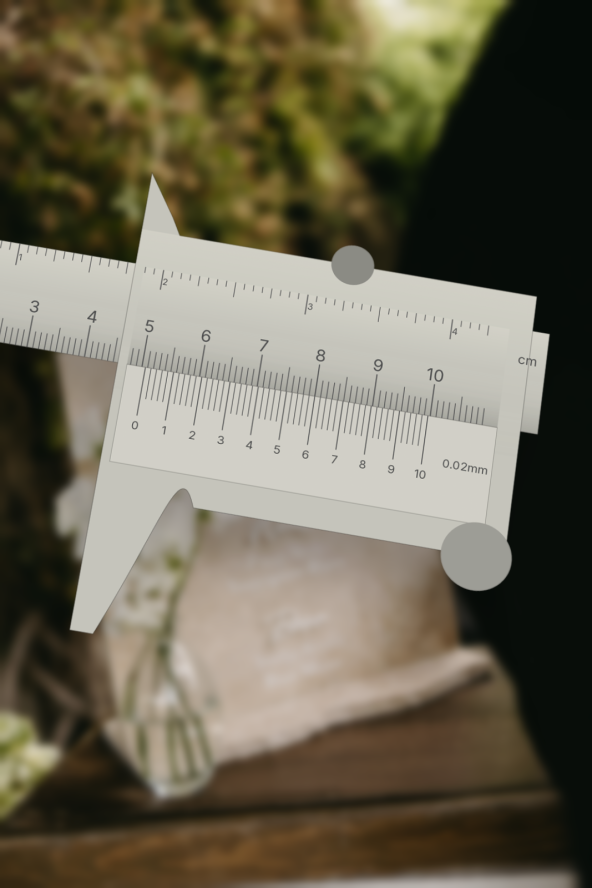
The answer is 50.6 mm
